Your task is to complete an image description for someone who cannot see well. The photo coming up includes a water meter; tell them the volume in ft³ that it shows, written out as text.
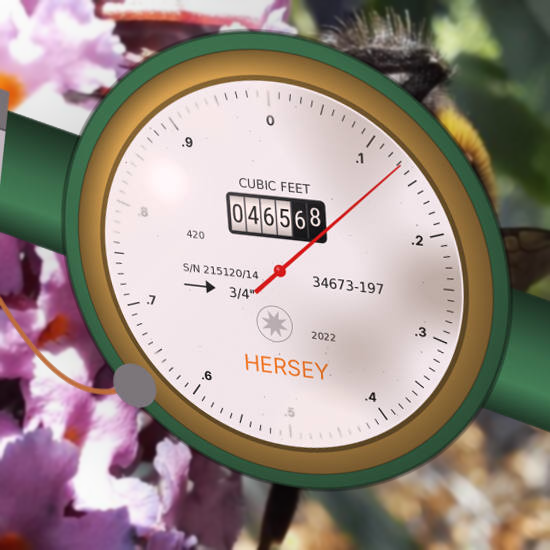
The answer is 46568.13 ft³
